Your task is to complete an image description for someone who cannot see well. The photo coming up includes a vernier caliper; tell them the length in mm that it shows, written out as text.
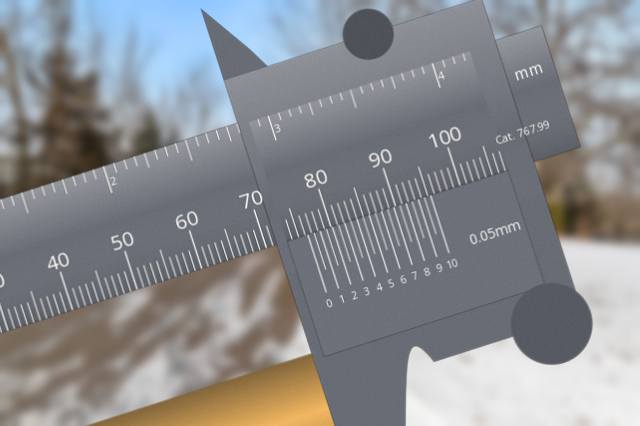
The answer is 76.4 mm
